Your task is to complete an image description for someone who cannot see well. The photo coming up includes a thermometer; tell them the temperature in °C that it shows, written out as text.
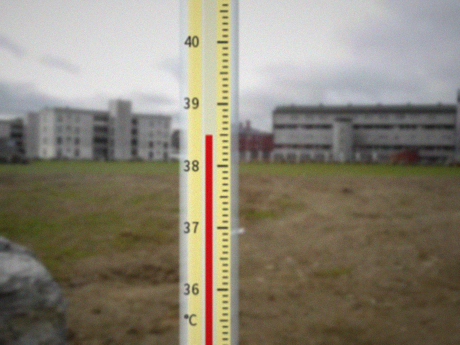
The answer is 38.5 °C
